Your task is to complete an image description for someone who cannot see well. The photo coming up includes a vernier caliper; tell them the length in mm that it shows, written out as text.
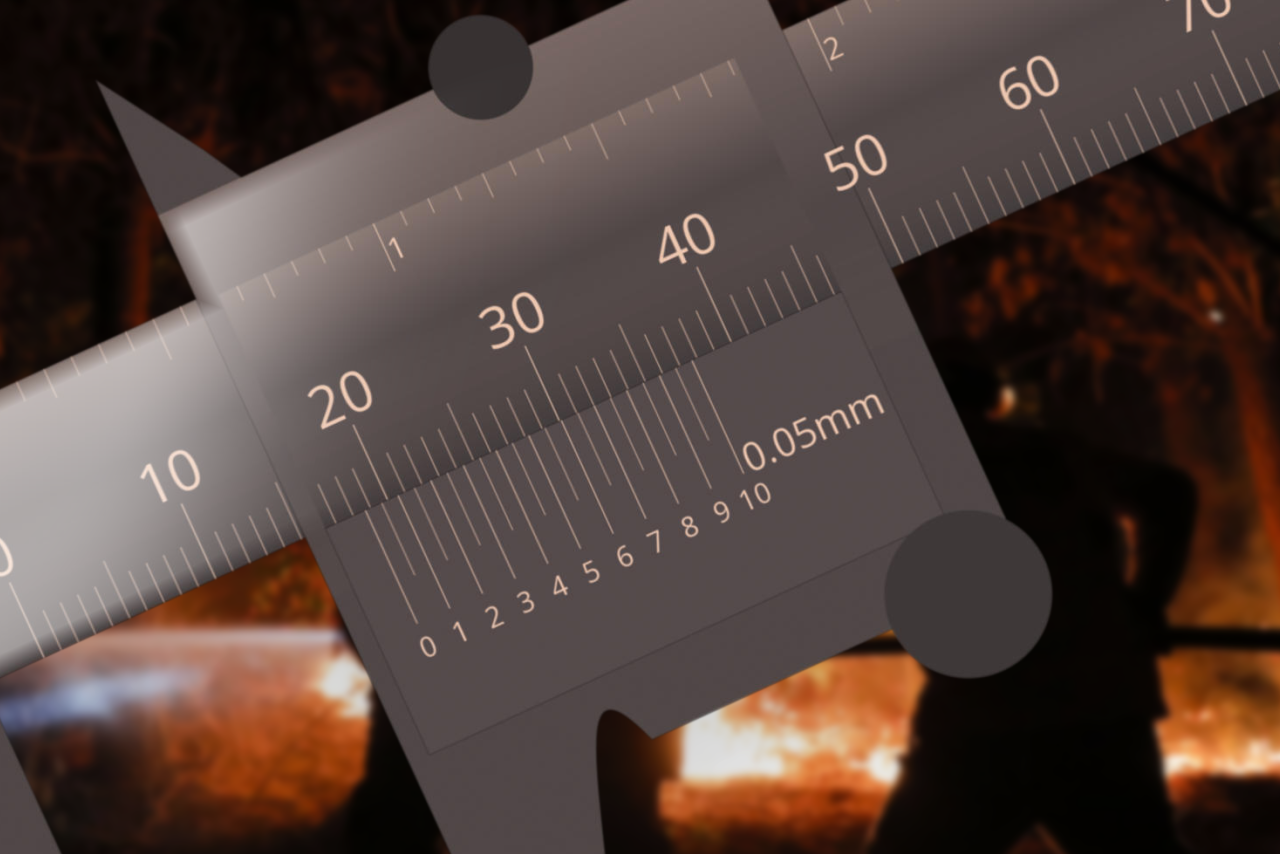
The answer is 18.7 mm
